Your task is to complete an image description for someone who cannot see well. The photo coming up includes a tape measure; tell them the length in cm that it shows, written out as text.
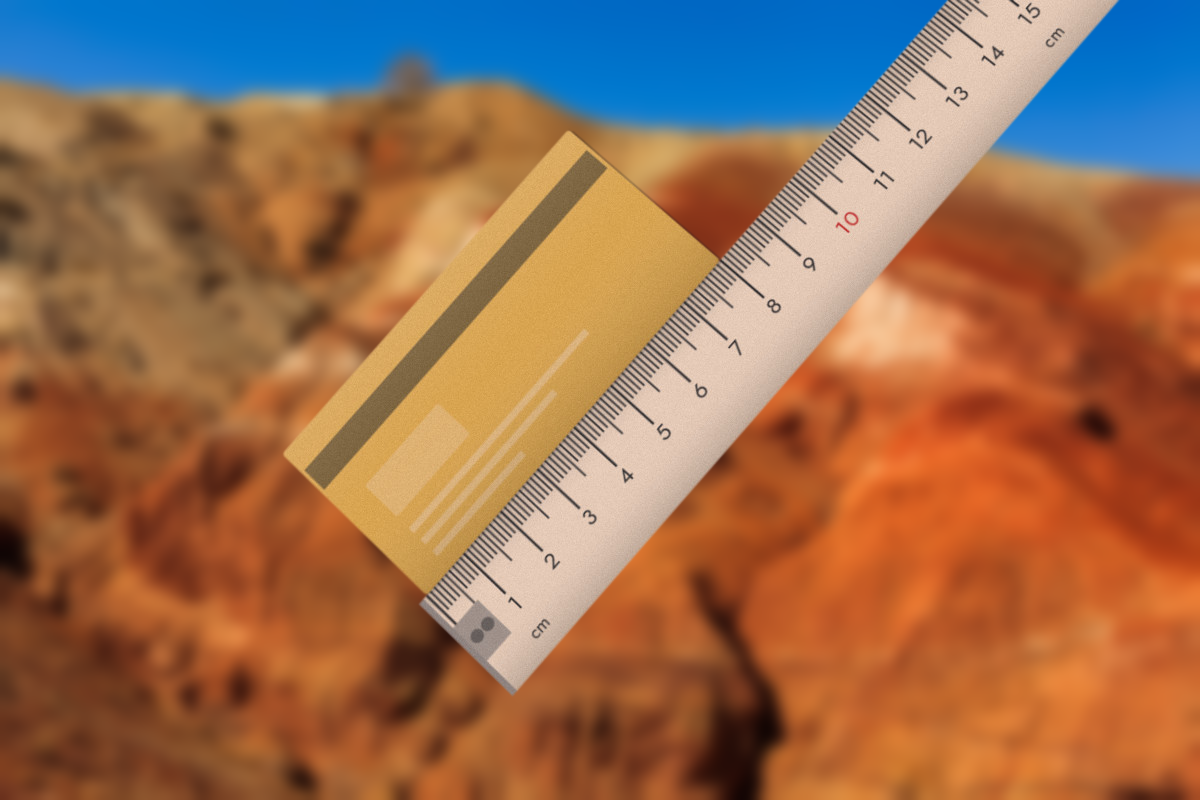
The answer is 8 cm
